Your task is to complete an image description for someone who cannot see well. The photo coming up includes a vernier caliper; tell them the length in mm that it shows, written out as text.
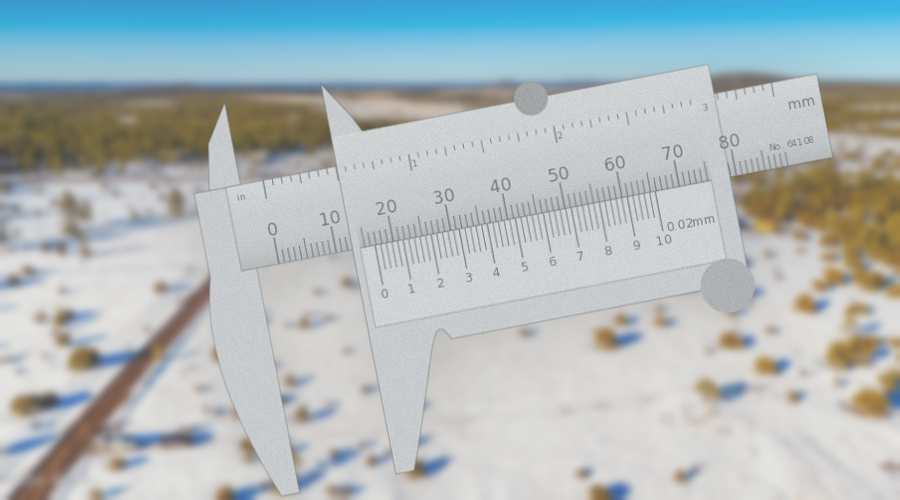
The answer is 16.8 mm
